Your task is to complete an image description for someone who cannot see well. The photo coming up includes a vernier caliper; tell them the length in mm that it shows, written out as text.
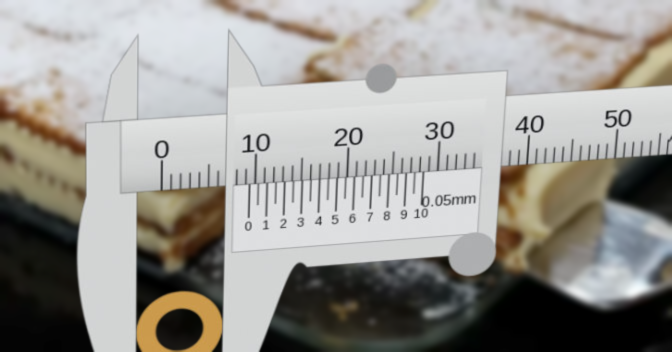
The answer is 9.4 mm
